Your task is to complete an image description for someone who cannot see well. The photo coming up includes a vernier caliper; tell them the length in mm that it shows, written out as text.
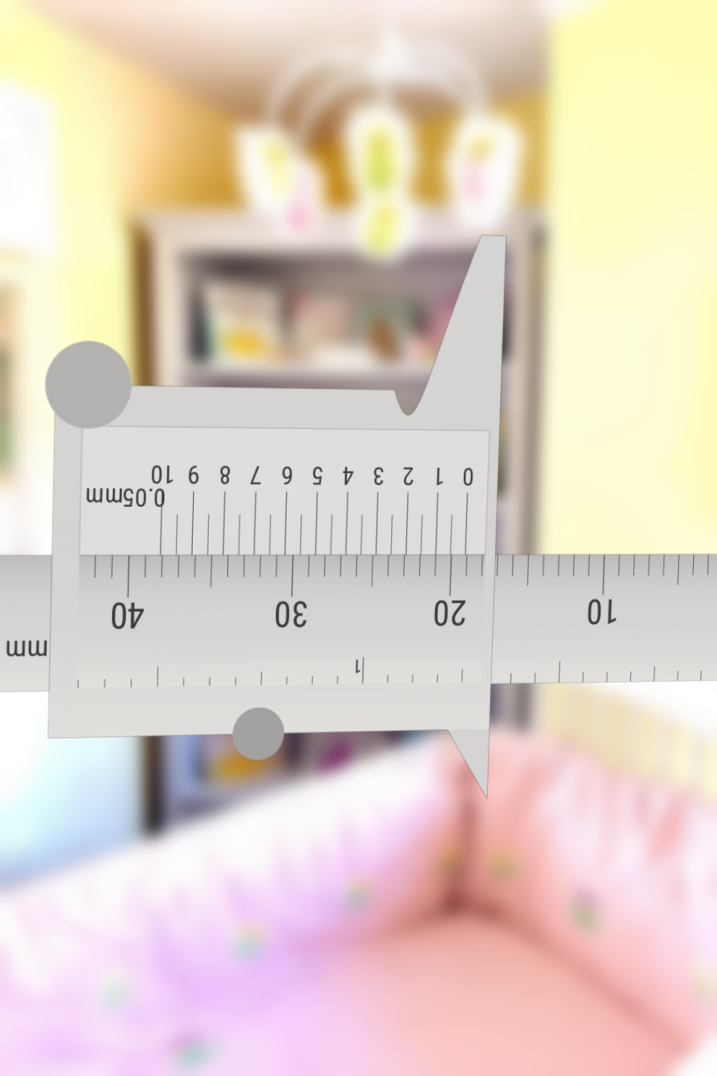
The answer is 19.1 mm
